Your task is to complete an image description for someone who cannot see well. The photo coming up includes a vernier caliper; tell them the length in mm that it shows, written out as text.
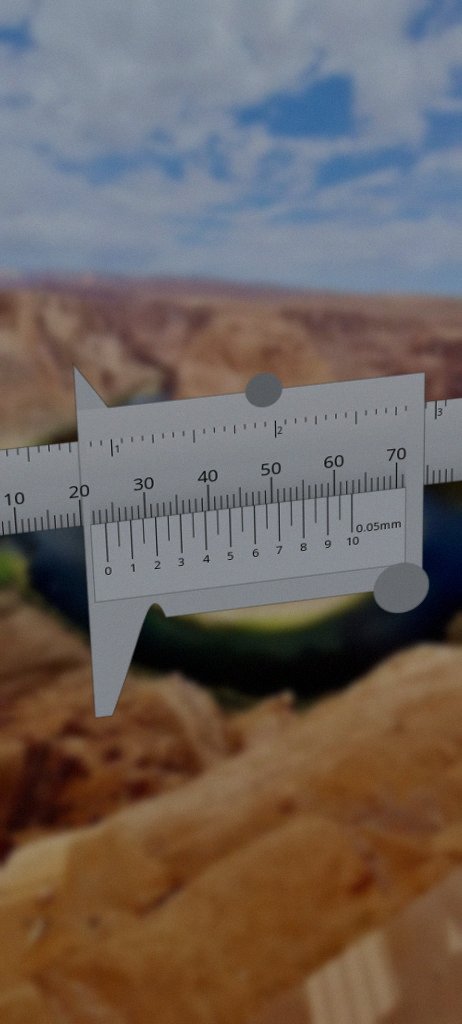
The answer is 23.8 mm
